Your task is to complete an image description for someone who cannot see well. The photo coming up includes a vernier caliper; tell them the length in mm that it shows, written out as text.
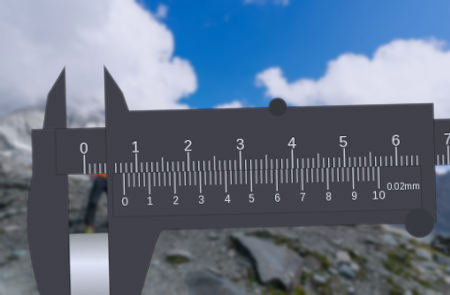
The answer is 7.5 mm
